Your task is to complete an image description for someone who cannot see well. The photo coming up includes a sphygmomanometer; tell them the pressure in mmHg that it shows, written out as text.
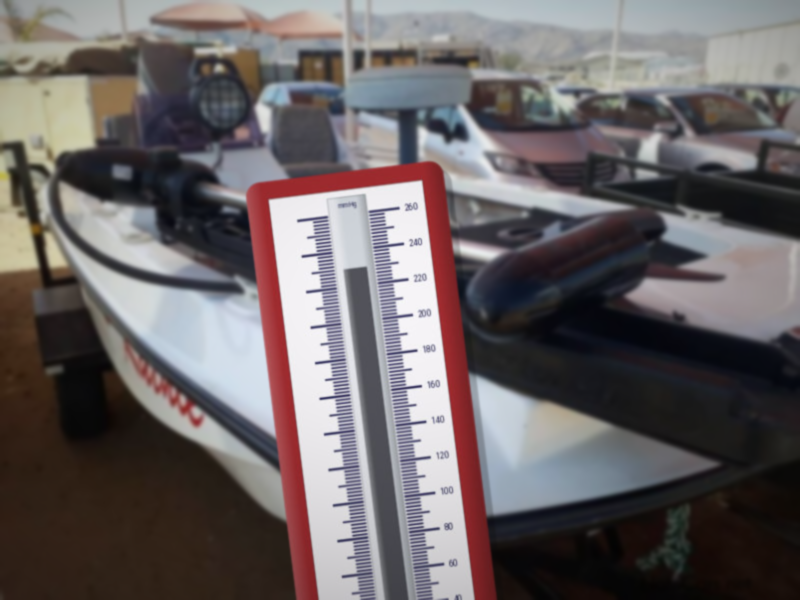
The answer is 230 mmHg
